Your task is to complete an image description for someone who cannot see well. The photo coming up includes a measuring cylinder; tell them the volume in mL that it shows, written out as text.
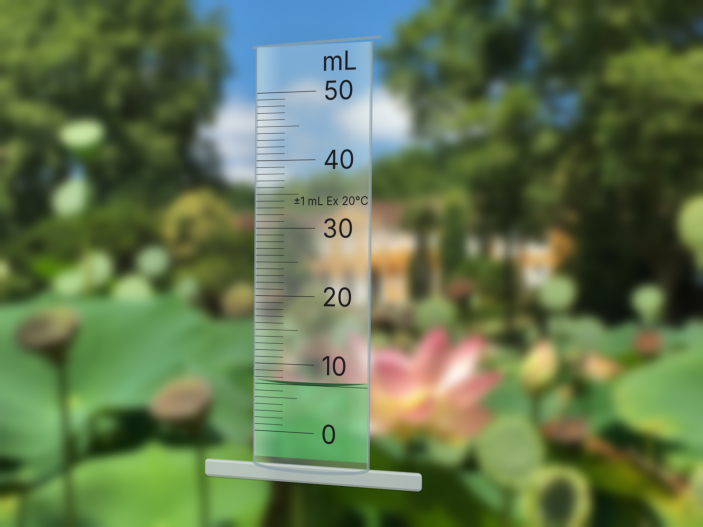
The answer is 7 mL
